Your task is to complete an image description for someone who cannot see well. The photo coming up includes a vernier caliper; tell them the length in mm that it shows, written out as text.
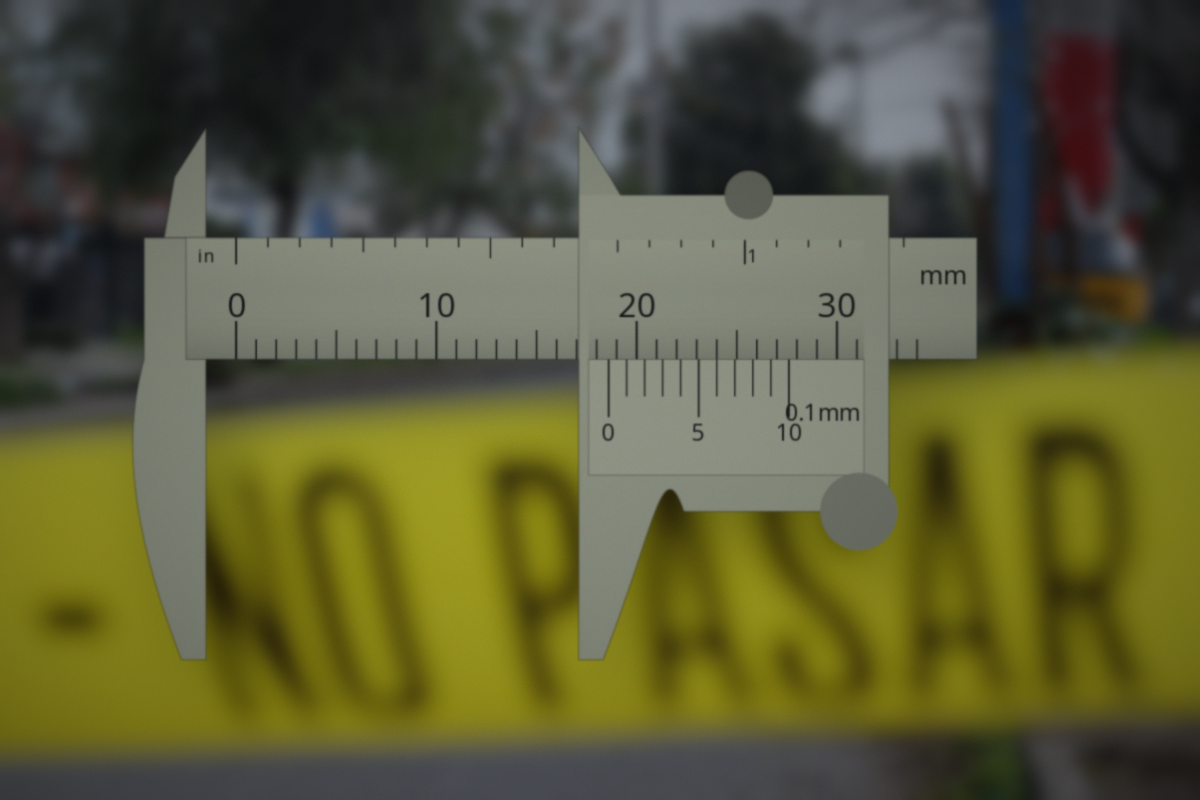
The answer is 18.6 mm
